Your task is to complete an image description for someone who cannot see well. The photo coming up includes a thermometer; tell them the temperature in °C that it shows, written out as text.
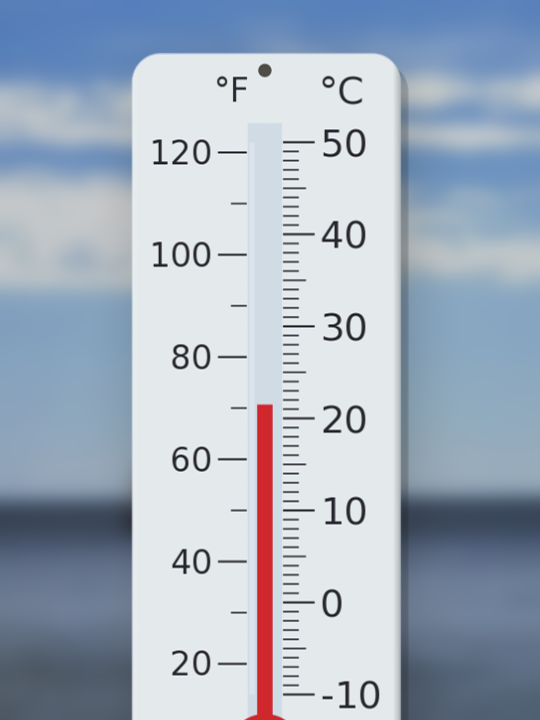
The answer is 21.5 °C
